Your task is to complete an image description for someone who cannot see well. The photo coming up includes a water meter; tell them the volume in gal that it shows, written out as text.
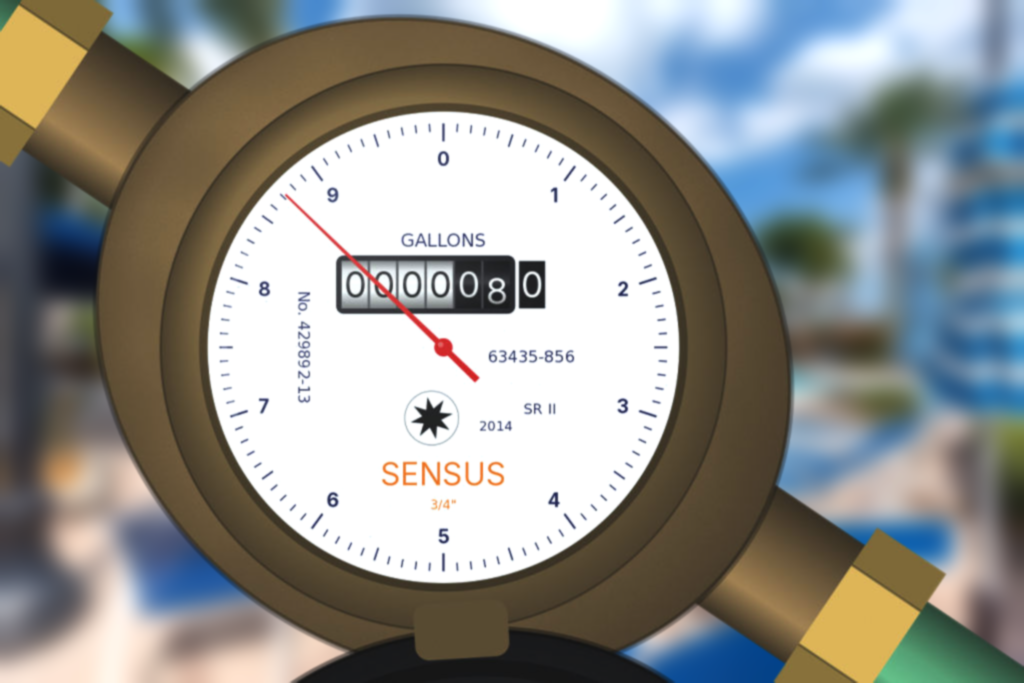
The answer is 78.7 gal
